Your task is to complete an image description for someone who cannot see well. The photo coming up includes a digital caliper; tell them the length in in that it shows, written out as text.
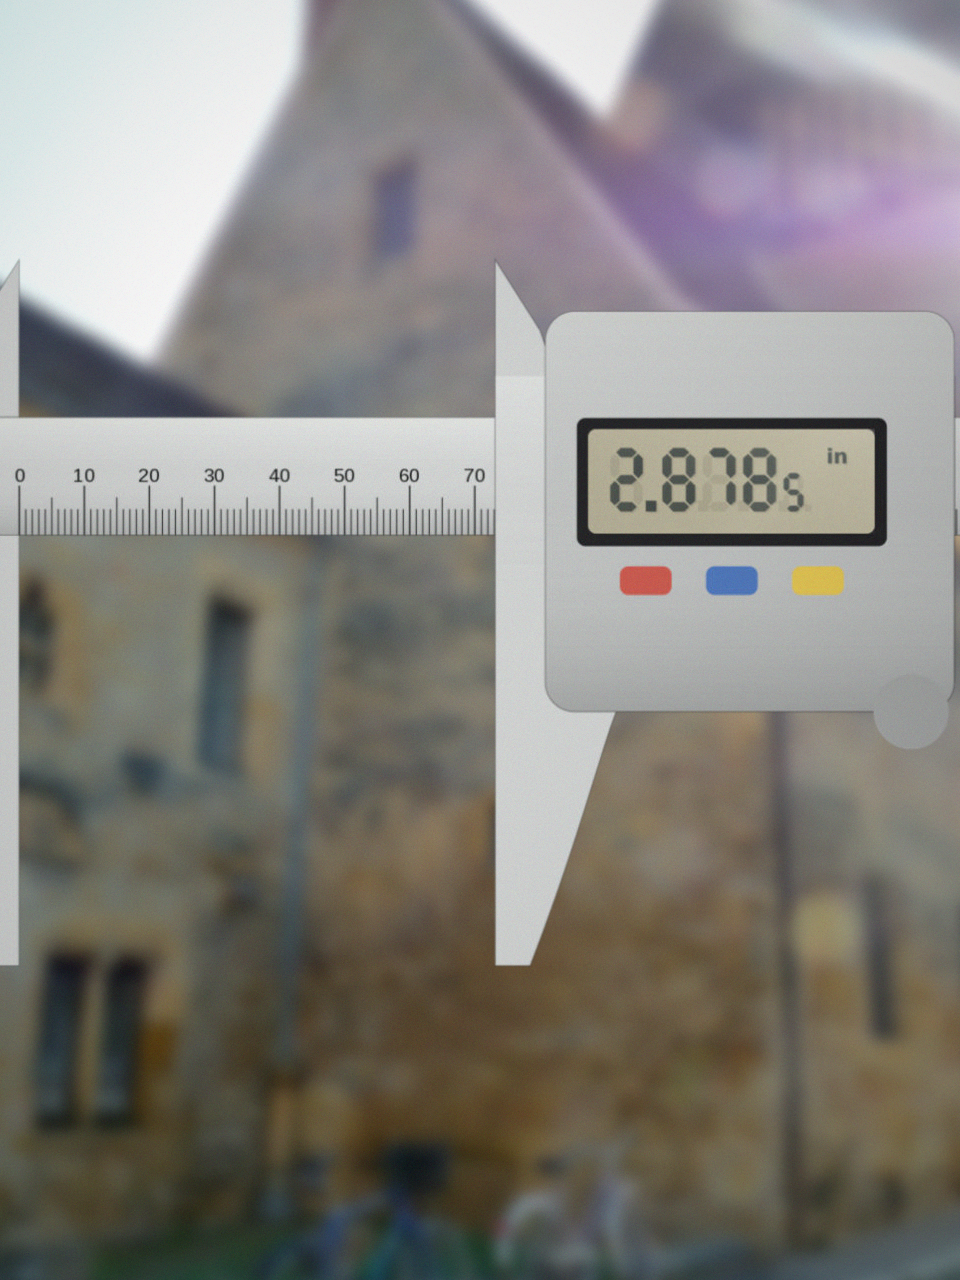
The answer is 2.8785 in
